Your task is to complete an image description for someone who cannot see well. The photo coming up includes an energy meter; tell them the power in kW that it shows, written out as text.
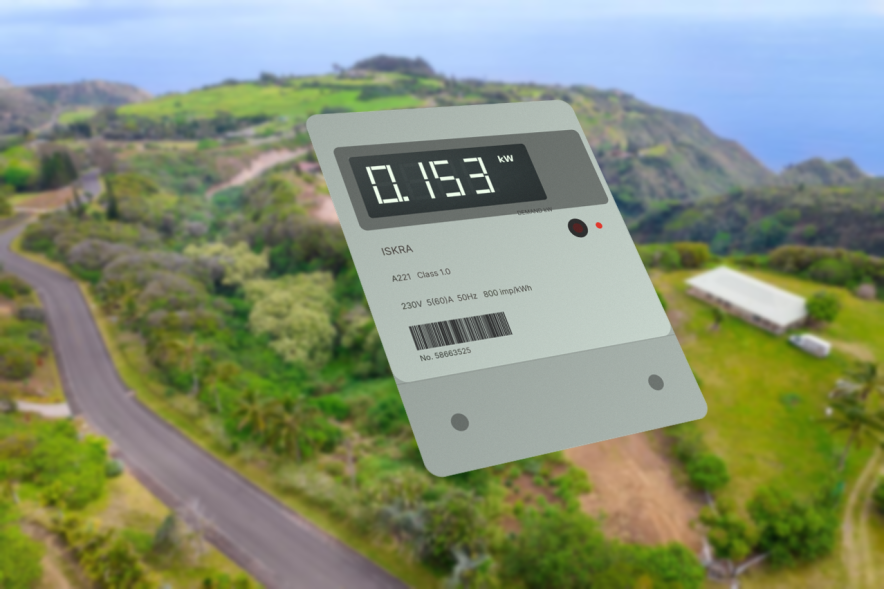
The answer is 0.153 kW
